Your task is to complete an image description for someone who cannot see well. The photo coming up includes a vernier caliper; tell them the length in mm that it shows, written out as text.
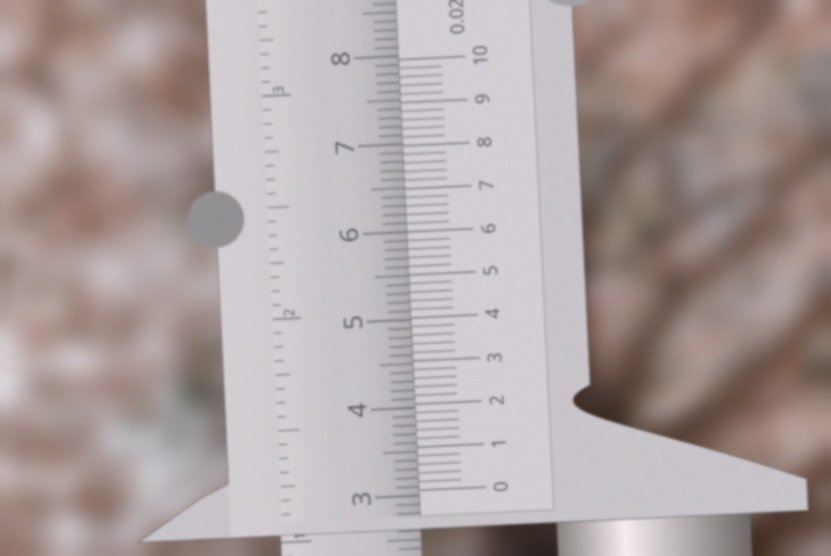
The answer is 30.6 mm
